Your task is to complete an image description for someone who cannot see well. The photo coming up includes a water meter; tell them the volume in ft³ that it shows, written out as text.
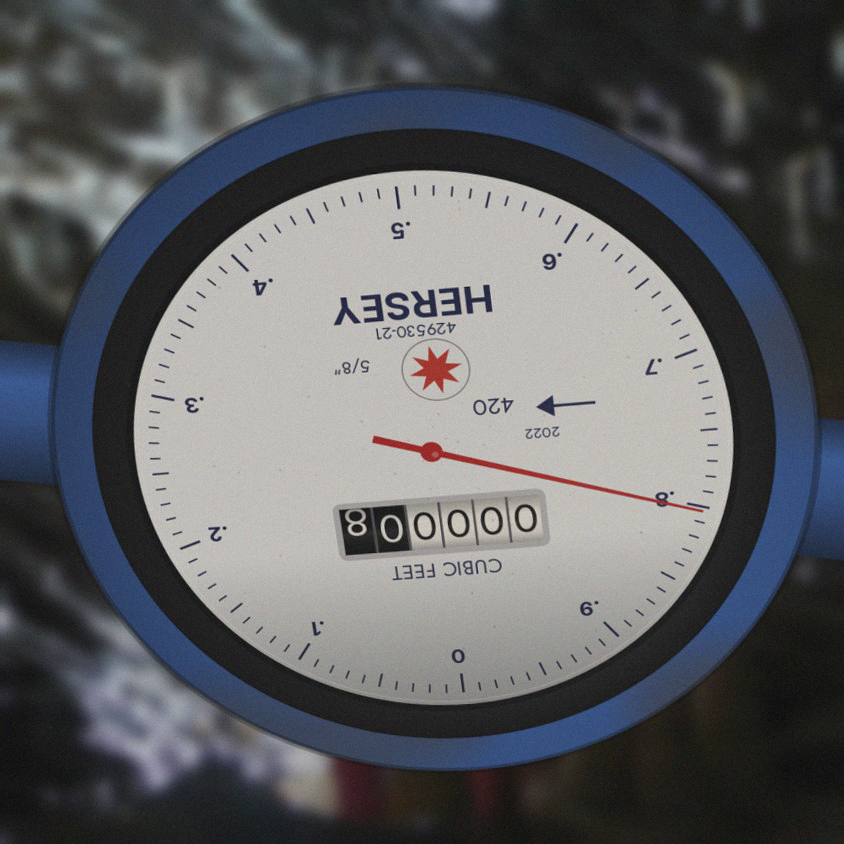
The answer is 7.80 ft³
